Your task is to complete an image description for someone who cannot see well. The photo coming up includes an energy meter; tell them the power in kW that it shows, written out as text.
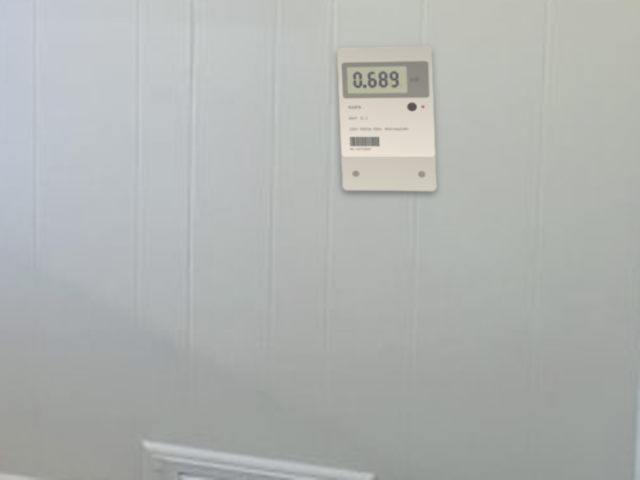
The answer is 0.689 kW
